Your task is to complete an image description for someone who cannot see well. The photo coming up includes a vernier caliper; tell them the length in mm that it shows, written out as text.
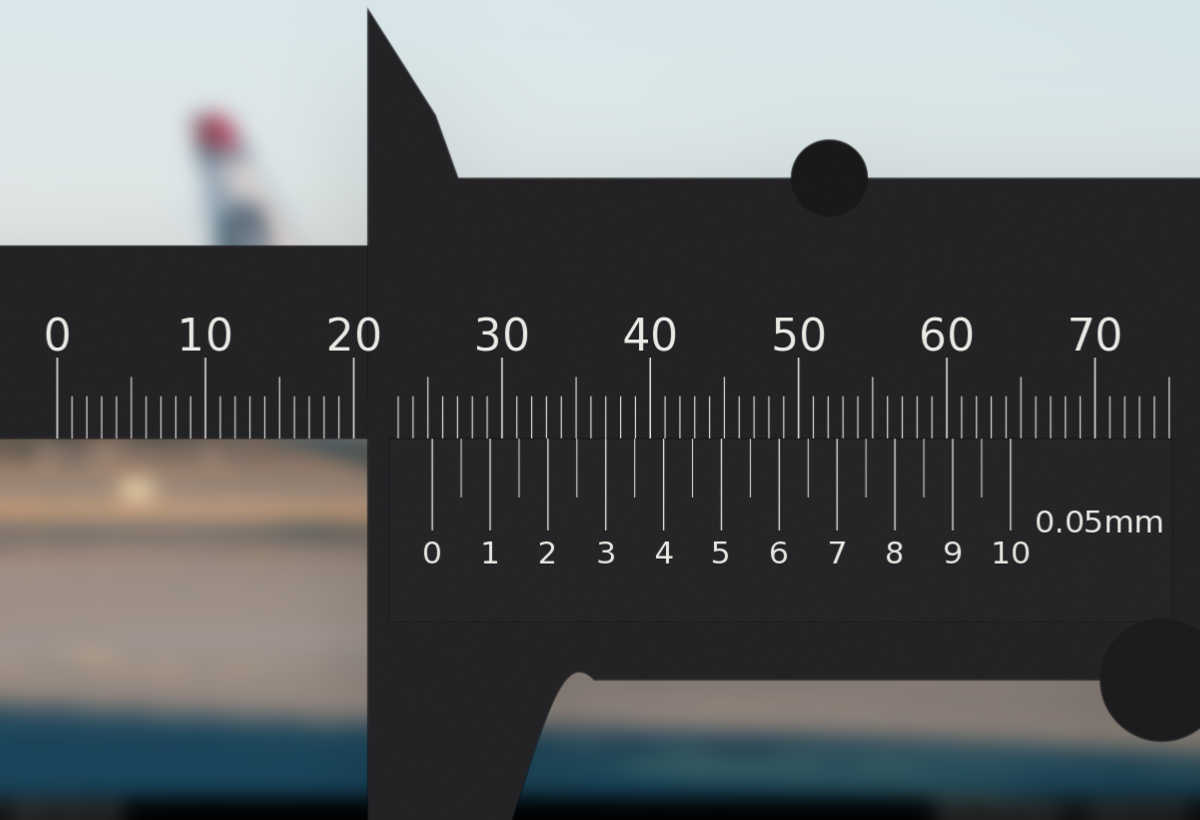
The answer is 25.3 mm
